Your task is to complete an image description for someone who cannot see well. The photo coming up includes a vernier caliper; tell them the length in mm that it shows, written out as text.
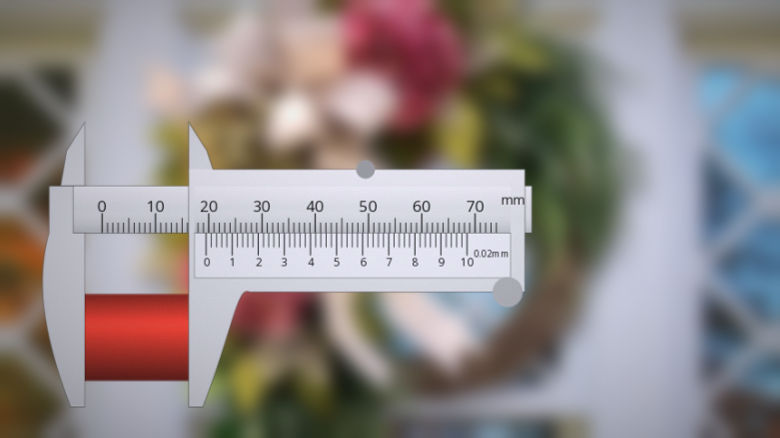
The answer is 19.5 mm
